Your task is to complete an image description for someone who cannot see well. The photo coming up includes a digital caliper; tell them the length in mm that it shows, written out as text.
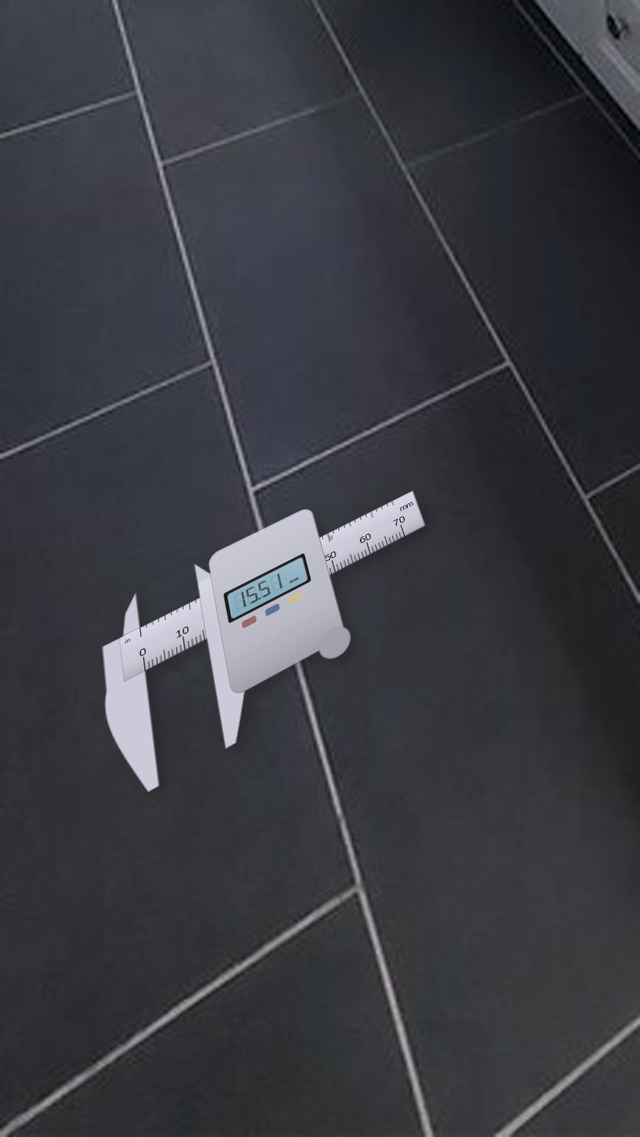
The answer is 15.51 mm
